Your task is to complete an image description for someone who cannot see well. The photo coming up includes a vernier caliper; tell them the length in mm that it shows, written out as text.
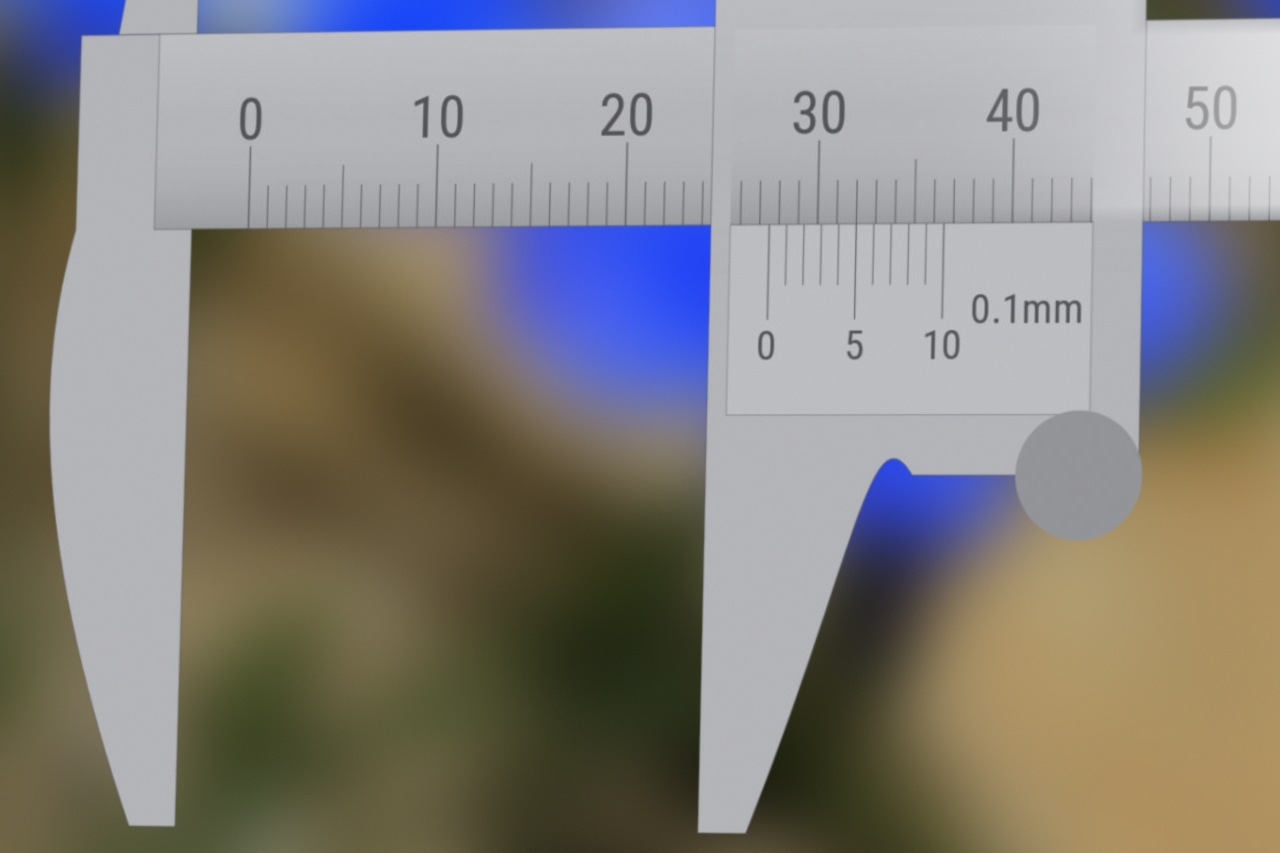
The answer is 27.5 mm
